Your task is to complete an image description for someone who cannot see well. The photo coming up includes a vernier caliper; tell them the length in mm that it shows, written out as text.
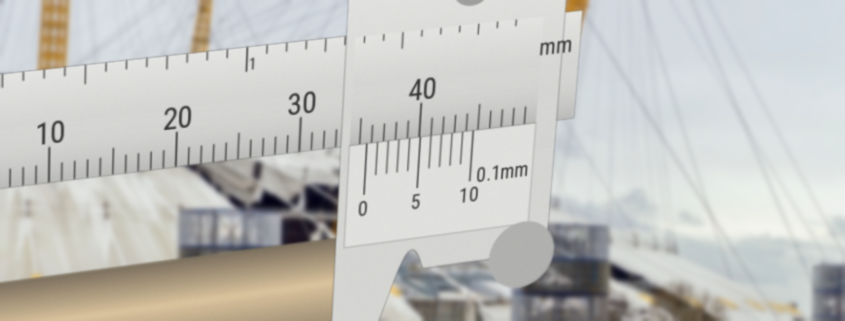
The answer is 35.6 mm
